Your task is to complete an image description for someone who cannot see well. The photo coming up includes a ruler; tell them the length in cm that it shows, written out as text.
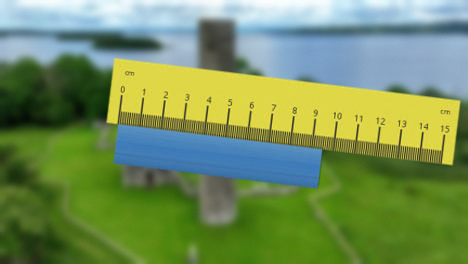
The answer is 9.5 cm
